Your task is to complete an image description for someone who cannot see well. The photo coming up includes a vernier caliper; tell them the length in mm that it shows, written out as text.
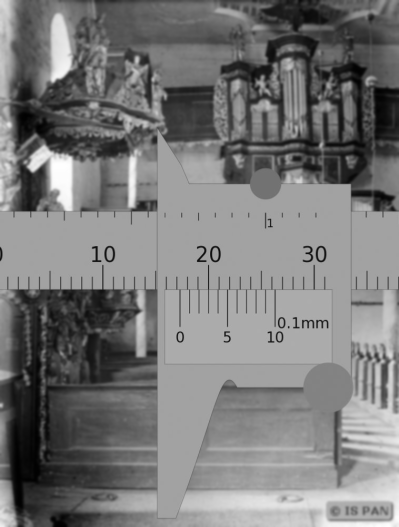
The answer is 17.3 mm
